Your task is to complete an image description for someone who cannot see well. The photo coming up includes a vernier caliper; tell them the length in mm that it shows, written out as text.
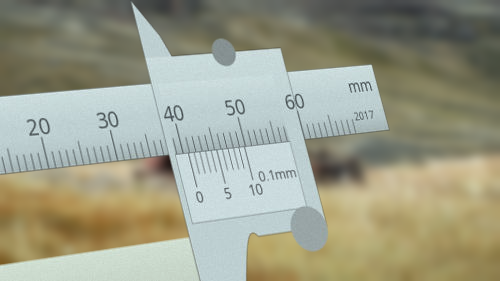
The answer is 40.8 mm
